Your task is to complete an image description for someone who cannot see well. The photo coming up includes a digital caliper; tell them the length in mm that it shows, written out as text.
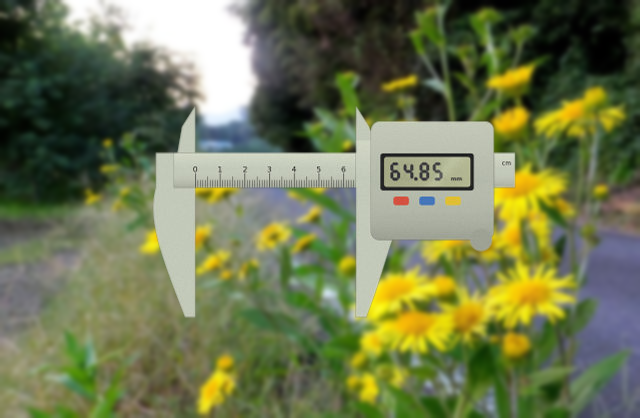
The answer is 64.85 mm
